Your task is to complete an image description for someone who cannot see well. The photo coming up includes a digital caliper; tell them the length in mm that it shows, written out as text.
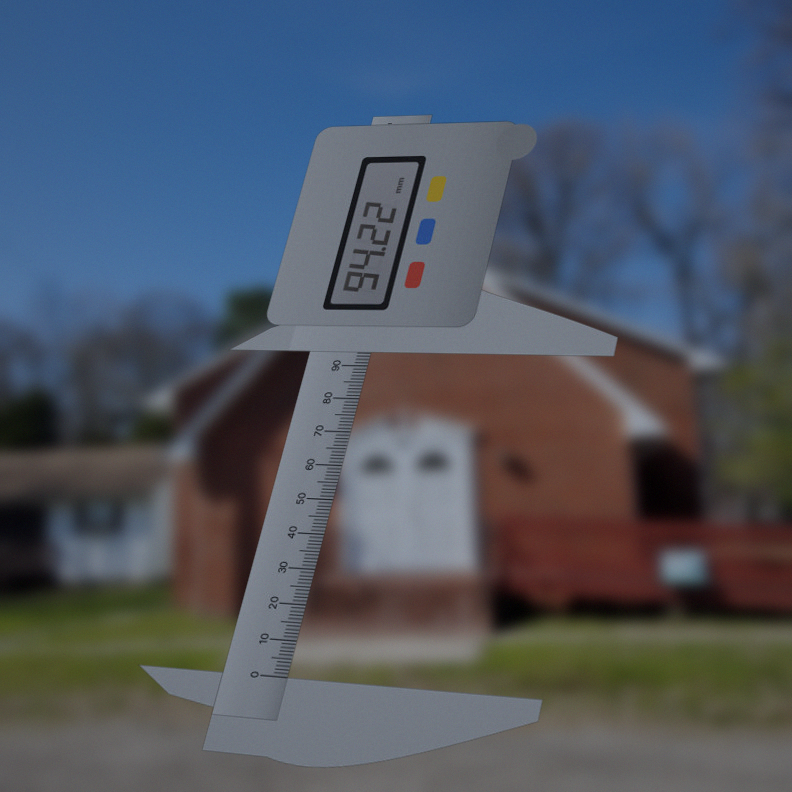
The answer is 94.22 mm
